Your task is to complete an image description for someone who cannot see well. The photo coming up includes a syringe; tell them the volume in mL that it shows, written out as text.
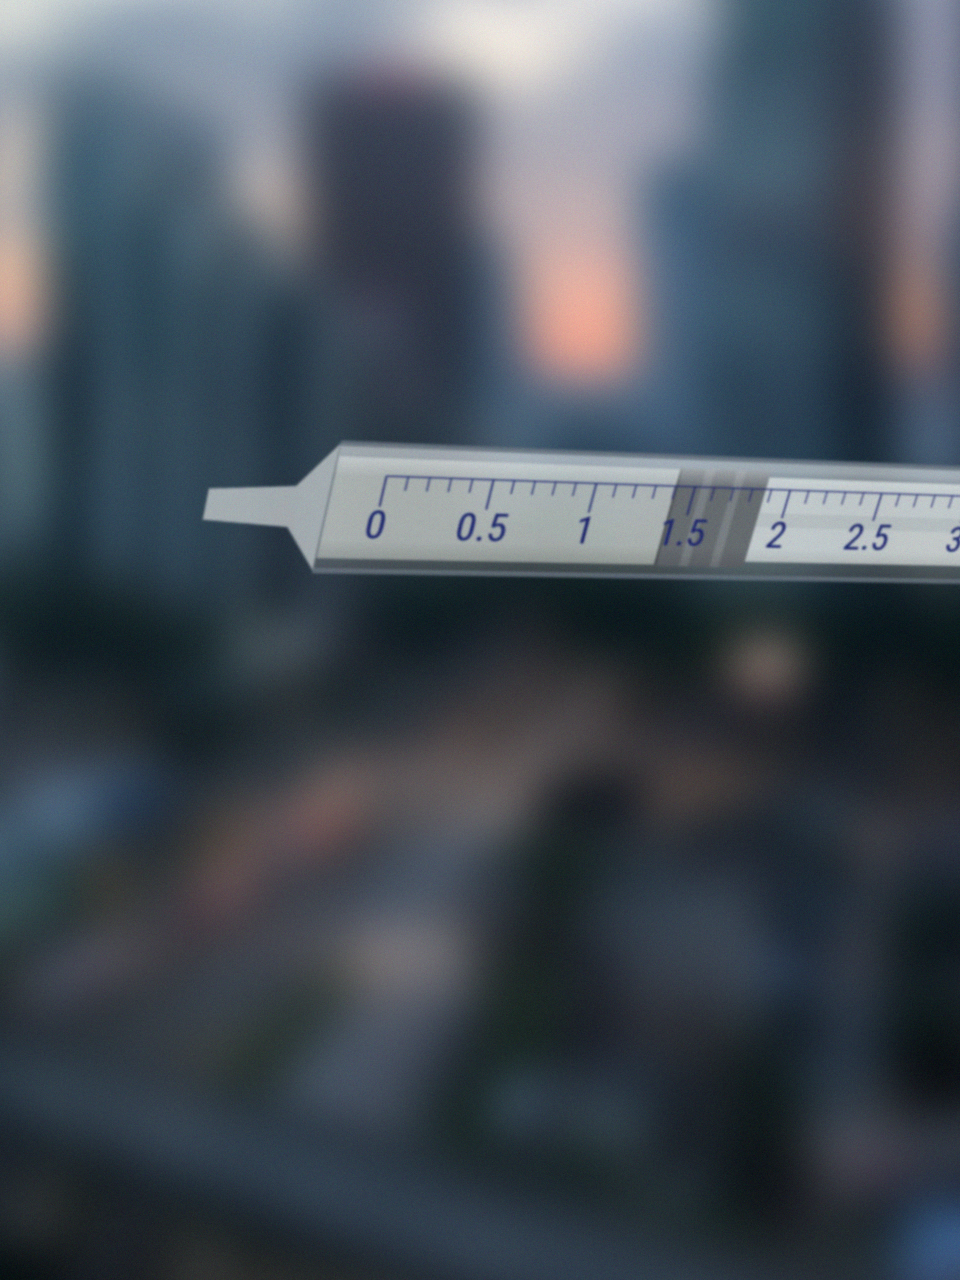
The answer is 1.4 mL
